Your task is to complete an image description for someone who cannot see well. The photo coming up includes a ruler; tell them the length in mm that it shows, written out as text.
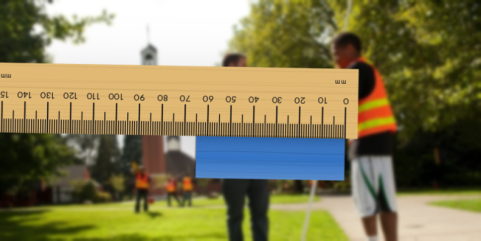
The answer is 65 mm
